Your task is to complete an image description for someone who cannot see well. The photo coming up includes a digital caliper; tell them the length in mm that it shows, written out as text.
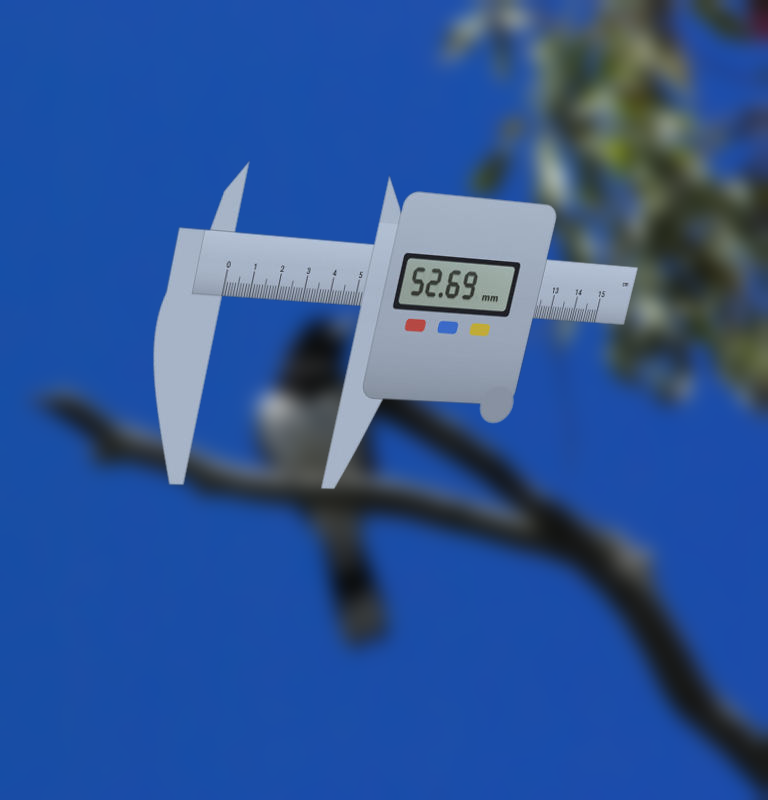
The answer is 52.69 mm
